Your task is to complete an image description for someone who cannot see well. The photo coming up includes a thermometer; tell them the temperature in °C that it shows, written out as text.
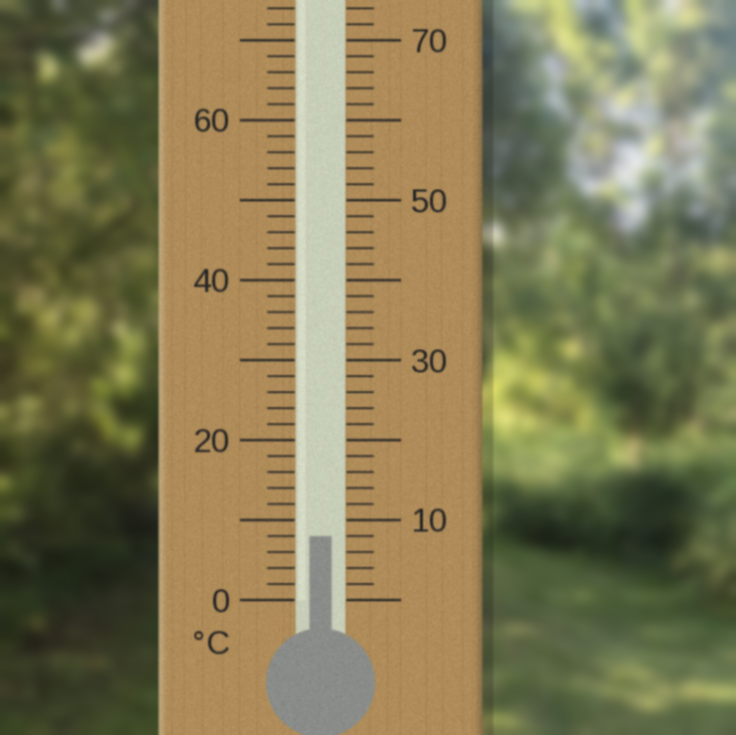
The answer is 8 °C
